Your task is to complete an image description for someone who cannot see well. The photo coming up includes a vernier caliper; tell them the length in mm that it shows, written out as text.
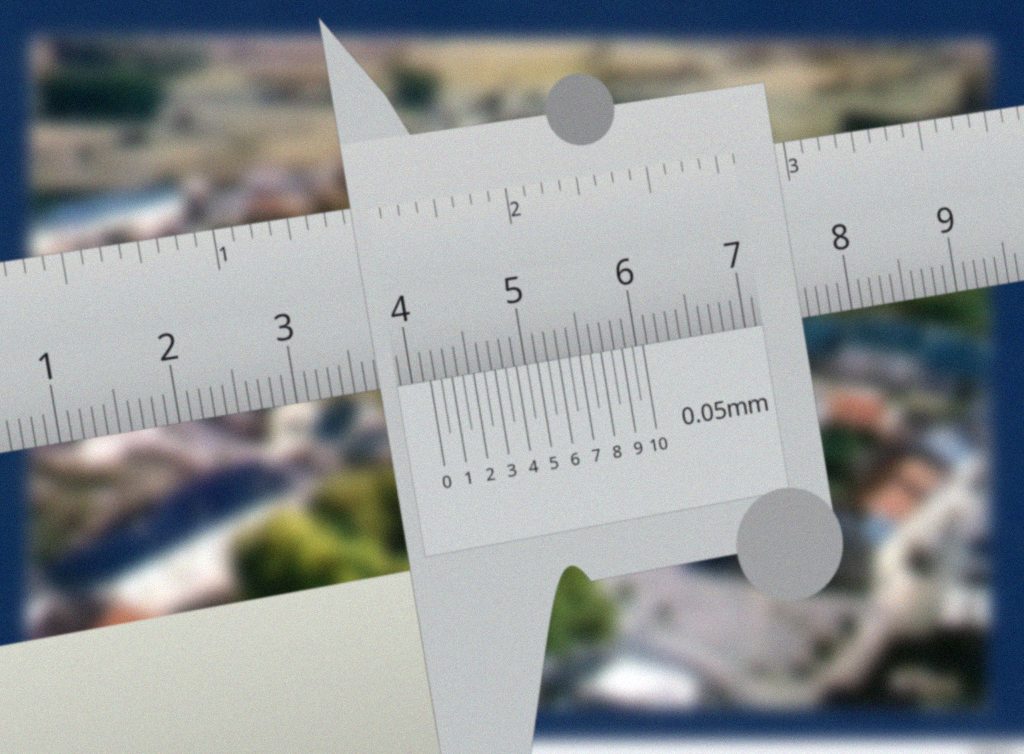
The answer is 41.6 mm
